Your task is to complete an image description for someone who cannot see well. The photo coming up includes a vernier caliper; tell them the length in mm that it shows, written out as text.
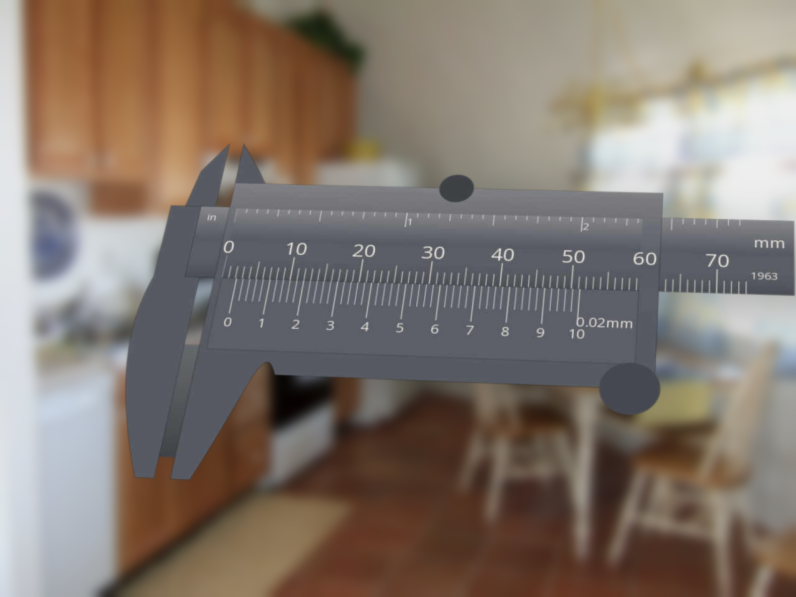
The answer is 2.2 mm
